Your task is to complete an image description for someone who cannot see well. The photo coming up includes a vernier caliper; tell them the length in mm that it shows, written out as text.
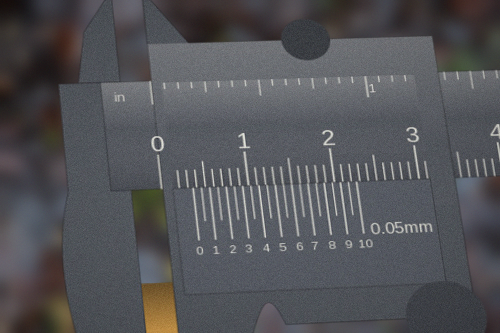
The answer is 3.6 mm
